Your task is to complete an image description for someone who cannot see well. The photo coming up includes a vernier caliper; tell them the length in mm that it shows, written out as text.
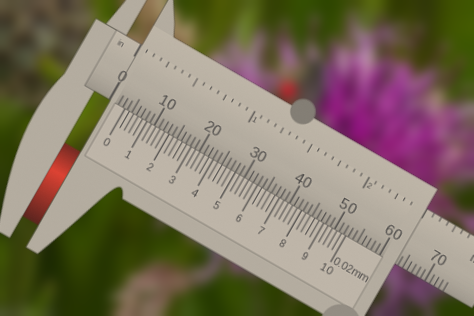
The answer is 3.5 mm
